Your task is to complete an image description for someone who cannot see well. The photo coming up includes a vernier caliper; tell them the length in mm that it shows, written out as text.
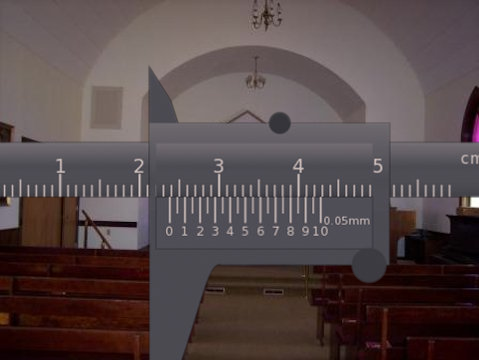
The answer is 23.8 mm
